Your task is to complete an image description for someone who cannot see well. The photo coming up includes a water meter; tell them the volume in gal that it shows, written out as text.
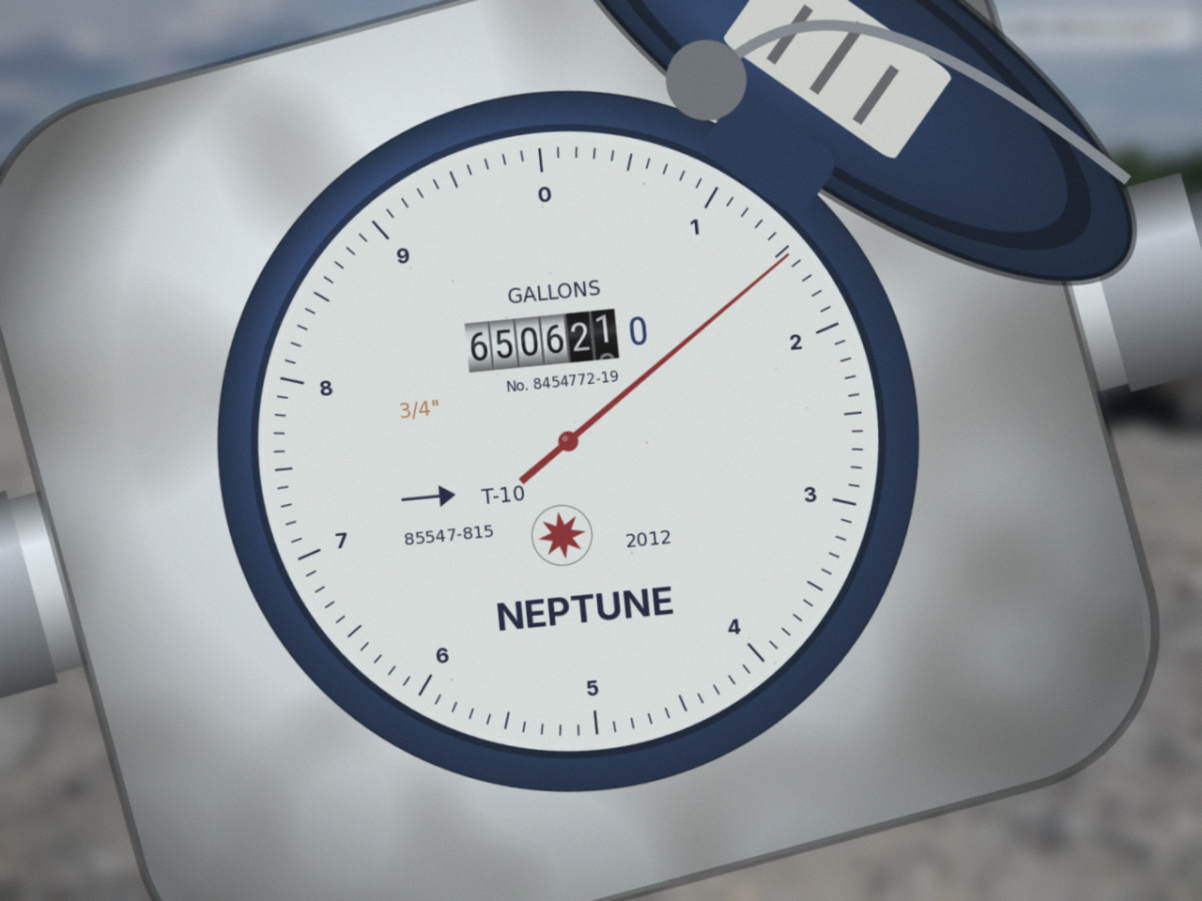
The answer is 6506211.5 gal
